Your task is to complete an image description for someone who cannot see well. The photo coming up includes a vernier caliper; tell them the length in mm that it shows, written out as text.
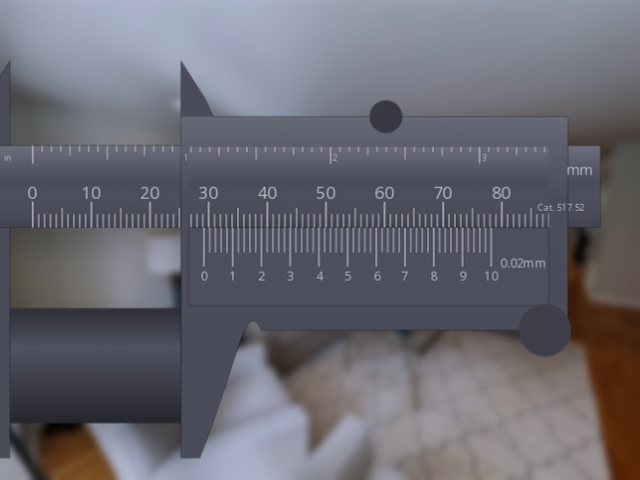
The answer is 29.2 mm
